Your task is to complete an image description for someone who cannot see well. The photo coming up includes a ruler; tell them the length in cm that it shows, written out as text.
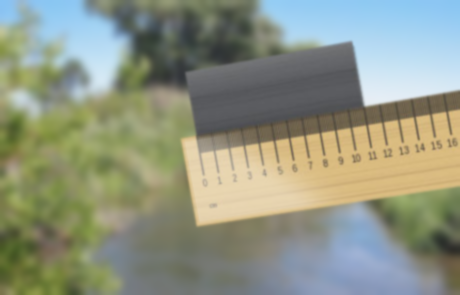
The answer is 11 cm
